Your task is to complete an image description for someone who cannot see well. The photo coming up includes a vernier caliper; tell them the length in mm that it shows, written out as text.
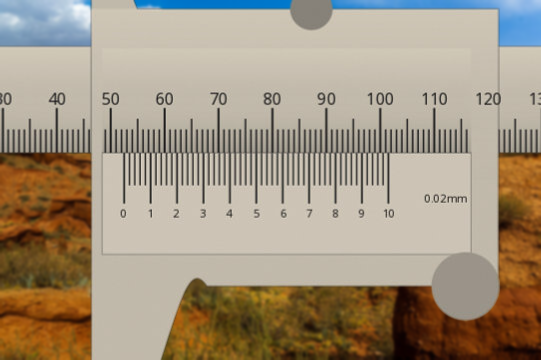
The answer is 52.5 mm
